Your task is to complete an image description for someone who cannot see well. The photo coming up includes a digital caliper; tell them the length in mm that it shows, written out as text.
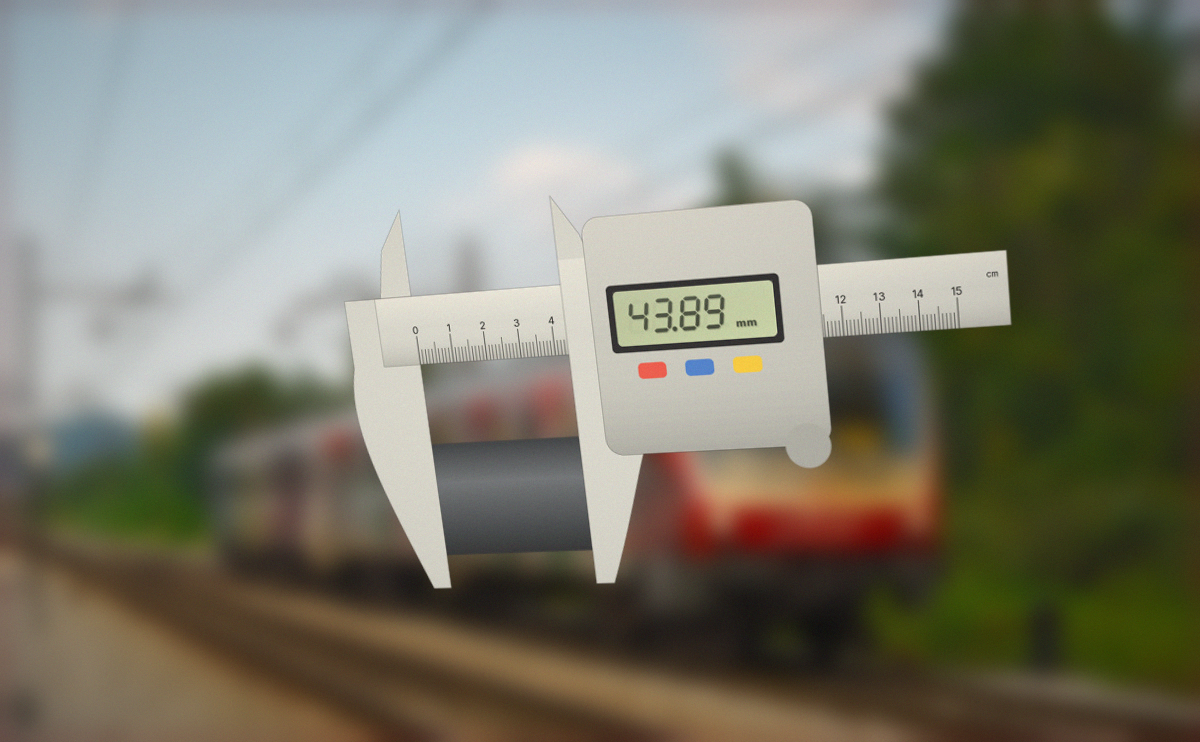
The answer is 43.89 mm
